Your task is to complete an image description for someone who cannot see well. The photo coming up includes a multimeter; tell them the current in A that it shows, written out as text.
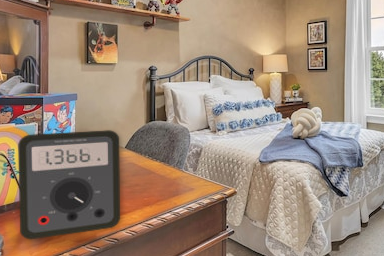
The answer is 1.366 A
